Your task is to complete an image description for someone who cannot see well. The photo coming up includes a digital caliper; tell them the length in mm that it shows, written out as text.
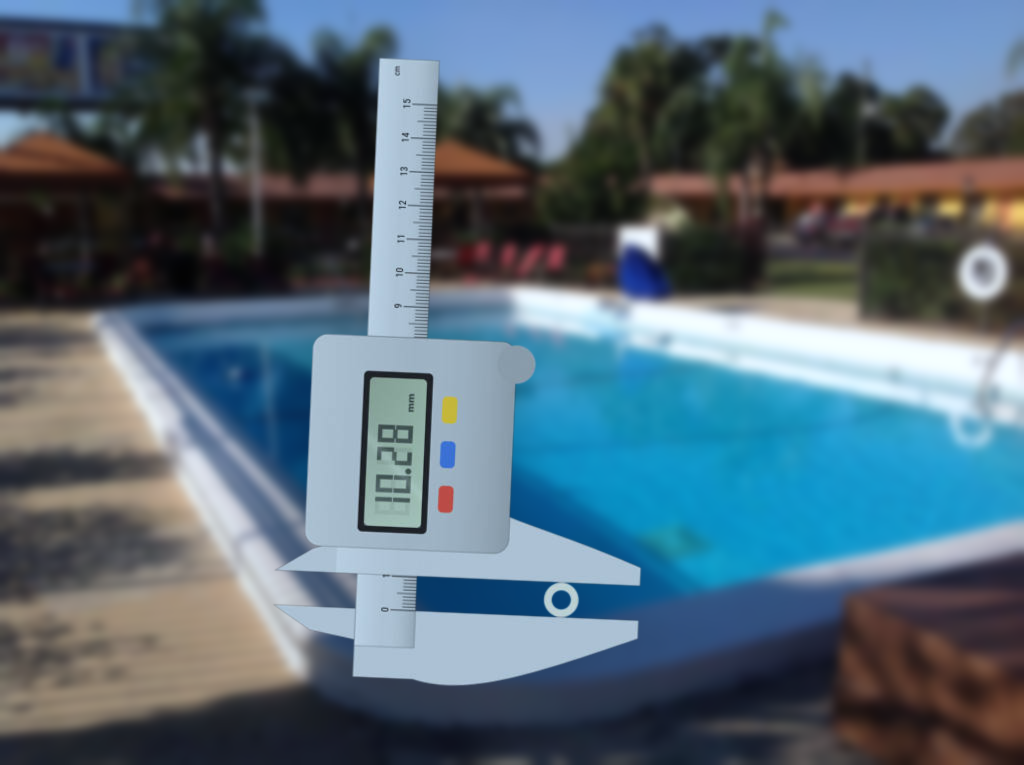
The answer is 10.28 mm
